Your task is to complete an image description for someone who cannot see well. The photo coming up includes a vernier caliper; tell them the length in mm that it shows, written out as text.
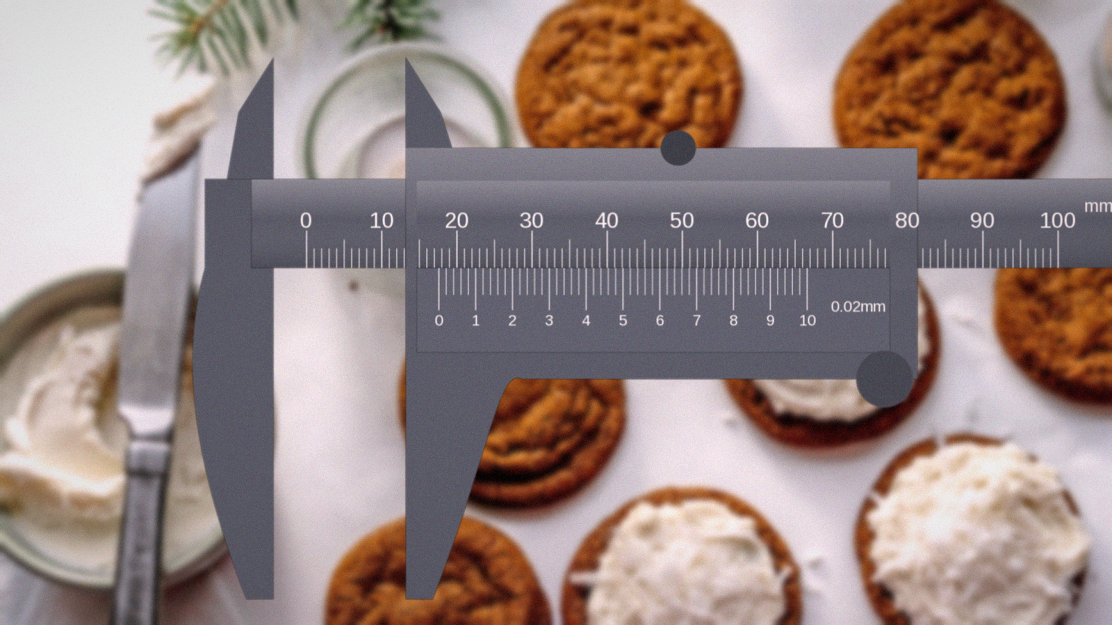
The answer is 17.6 mm
